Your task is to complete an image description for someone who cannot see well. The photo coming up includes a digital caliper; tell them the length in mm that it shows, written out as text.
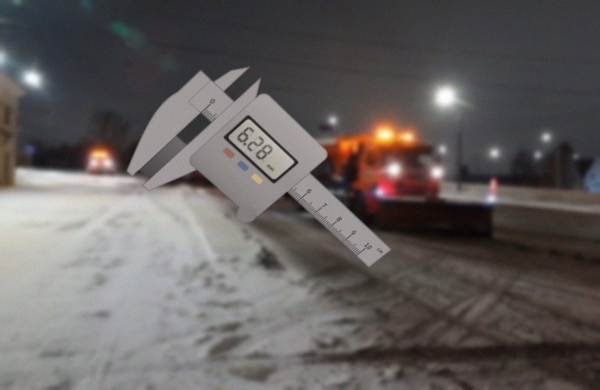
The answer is 6.28 mm
